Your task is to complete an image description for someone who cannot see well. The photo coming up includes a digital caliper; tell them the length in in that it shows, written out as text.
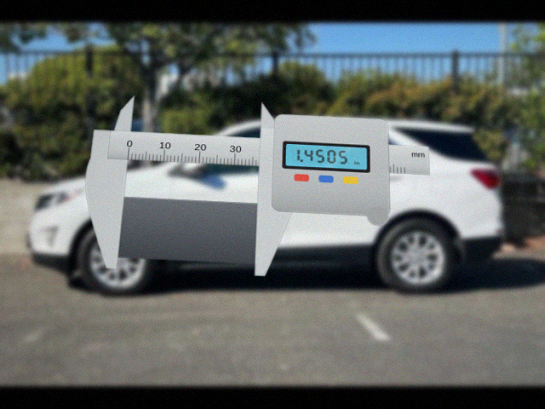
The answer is 1.4505 in
